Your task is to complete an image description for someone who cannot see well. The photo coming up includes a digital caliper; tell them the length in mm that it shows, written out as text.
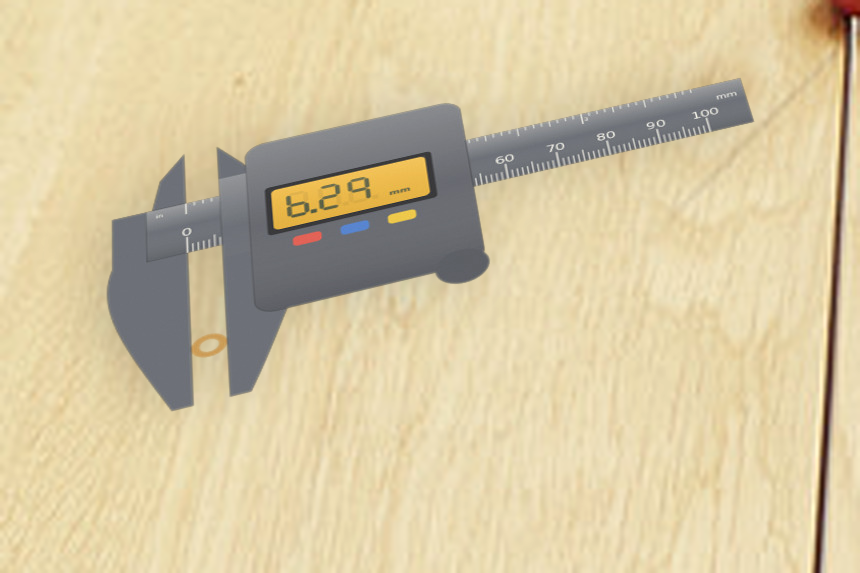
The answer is 6.29 mm
